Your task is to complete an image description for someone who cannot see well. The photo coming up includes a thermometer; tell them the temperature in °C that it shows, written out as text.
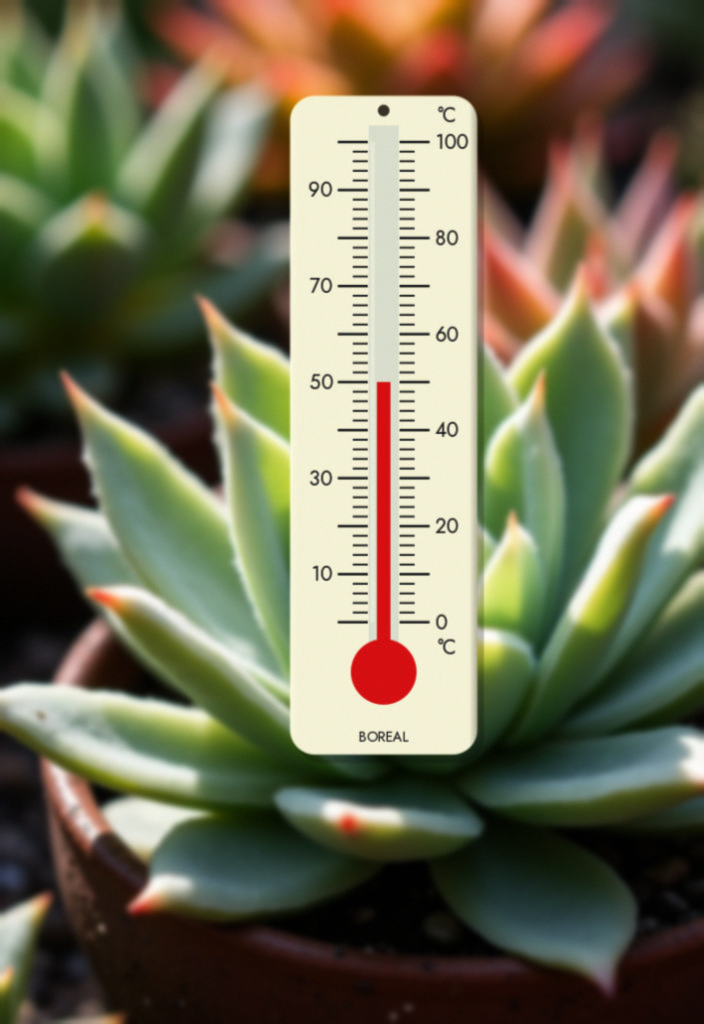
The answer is 50 °C
